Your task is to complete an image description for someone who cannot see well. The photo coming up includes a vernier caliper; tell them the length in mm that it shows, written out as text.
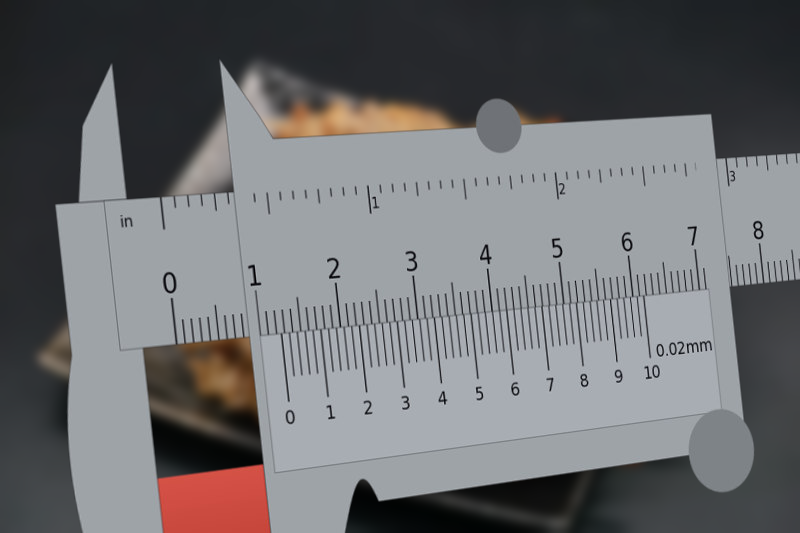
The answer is 12.6 mm
